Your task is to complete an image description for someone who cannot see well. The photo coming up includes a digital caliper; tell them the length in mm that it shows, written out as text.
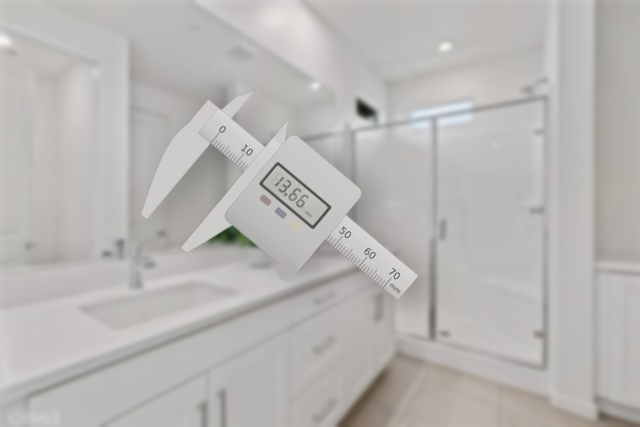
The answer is 13.66 mm
